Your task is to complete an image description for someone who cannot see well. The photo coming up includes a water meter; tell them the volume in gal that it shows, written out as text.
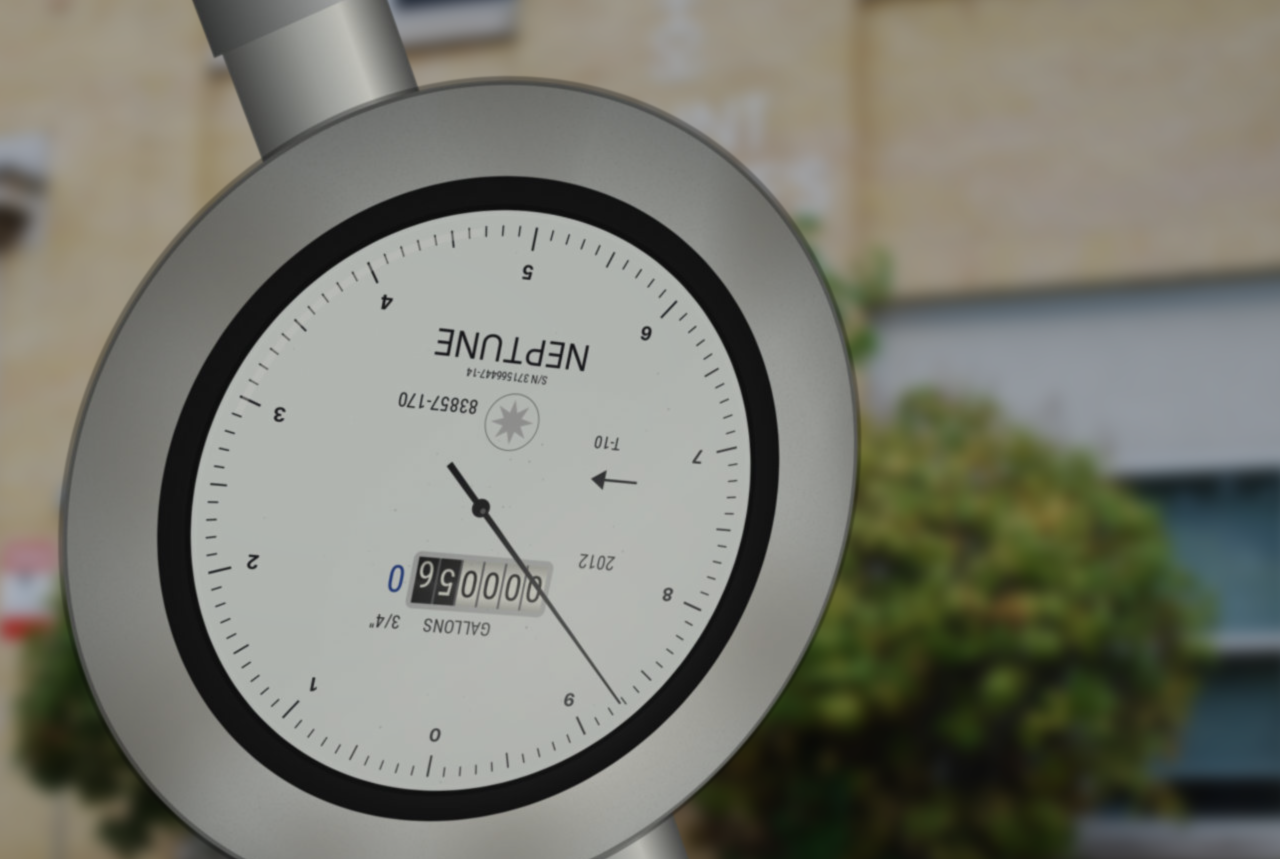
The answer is 558.7 gal
